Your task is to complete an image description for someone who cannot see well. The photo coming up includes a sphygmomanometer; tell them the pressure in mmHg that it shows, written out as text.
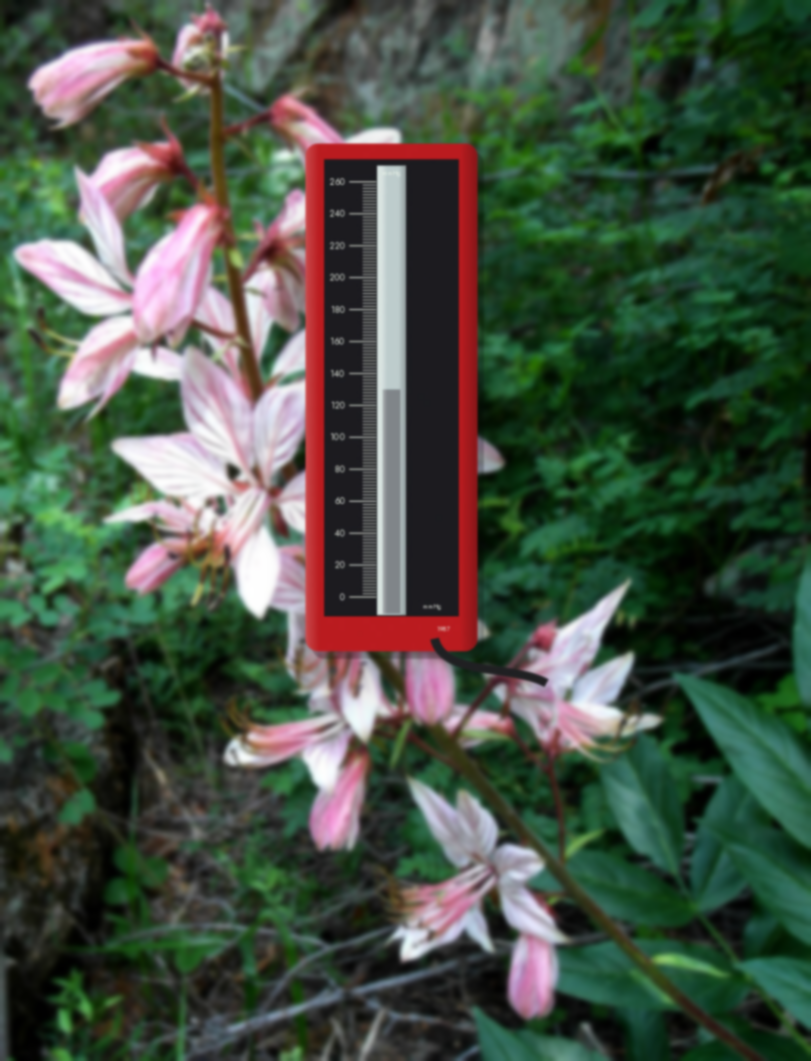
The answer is 130 mmHg
